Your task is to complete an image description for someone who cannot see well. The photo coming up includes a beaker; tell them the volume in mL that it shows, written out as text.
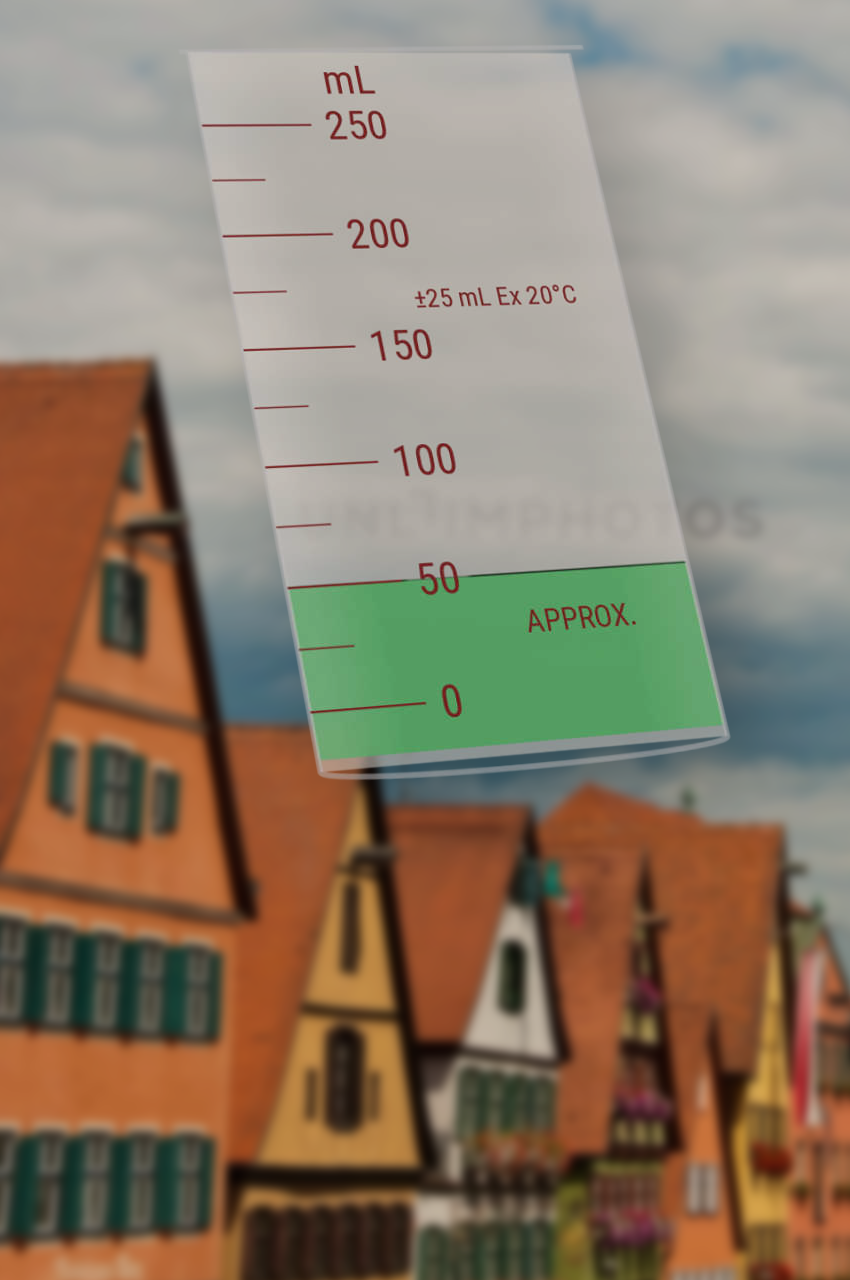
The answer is 50 mL
